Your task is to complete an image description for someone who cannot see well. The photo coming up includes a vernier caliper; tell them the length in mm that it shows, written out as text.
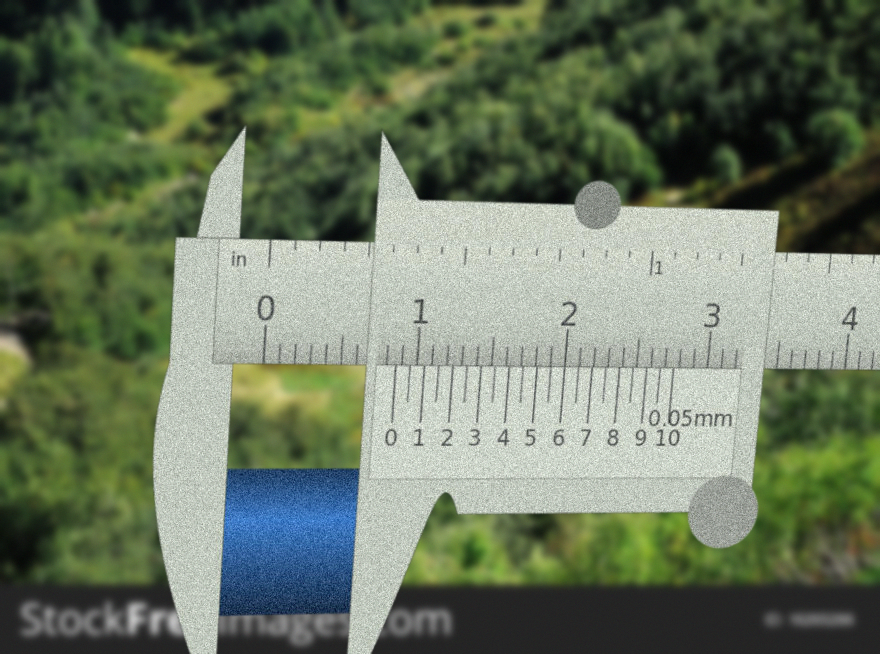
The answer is 8.6 mm
